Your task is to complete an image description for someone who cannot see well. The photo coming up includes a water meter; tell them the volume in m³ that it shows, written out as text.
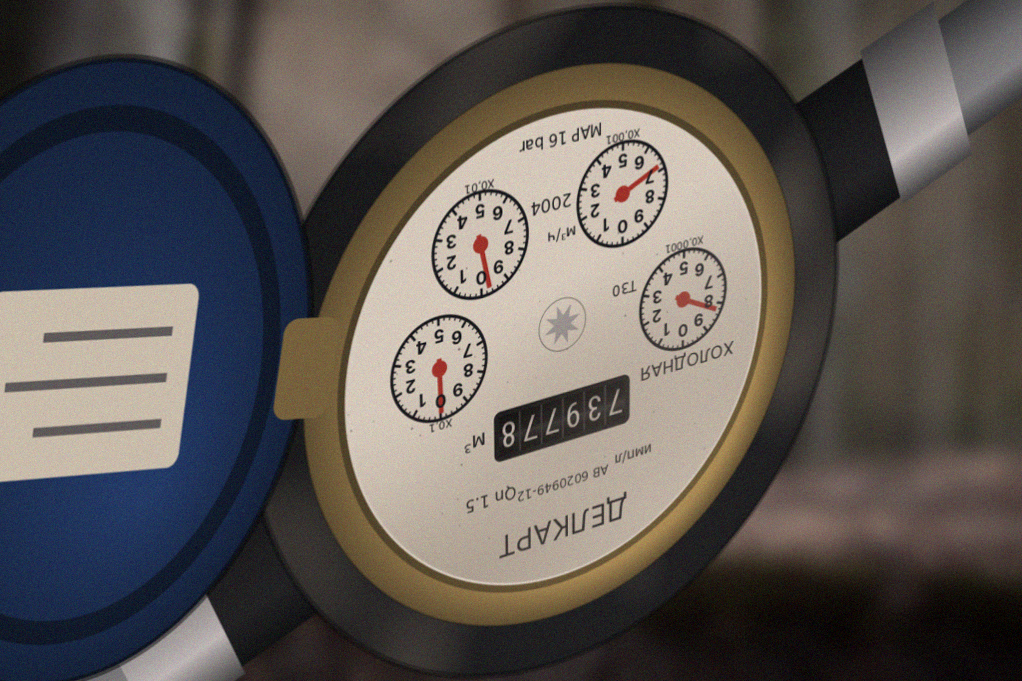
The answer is 739777.9968 m³
